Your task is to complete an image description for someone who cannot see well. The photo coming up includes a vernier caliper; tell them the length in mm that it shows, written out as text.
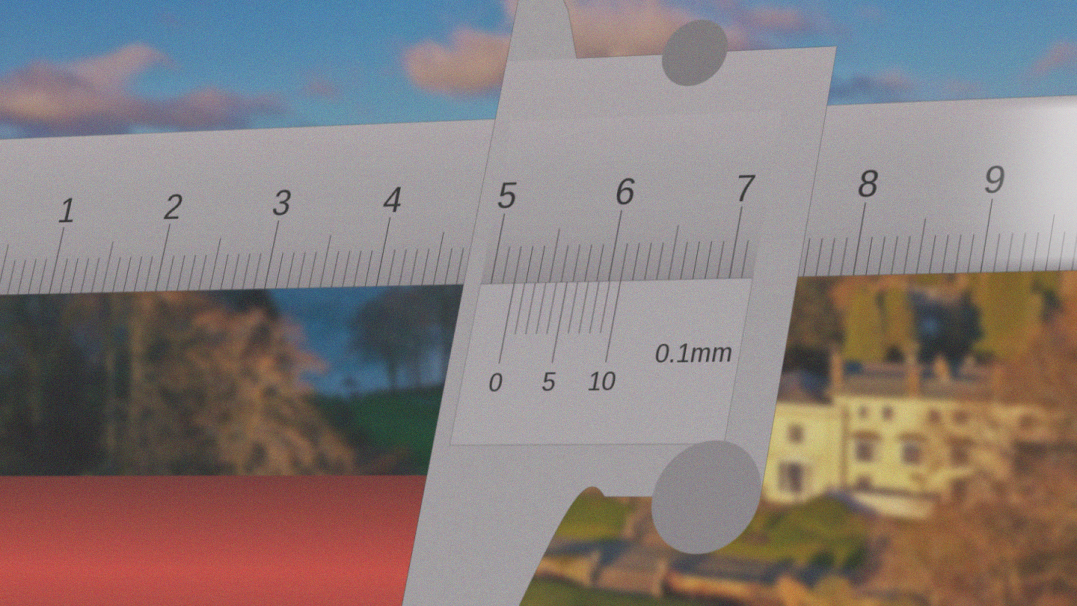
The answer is 52.0 mm
